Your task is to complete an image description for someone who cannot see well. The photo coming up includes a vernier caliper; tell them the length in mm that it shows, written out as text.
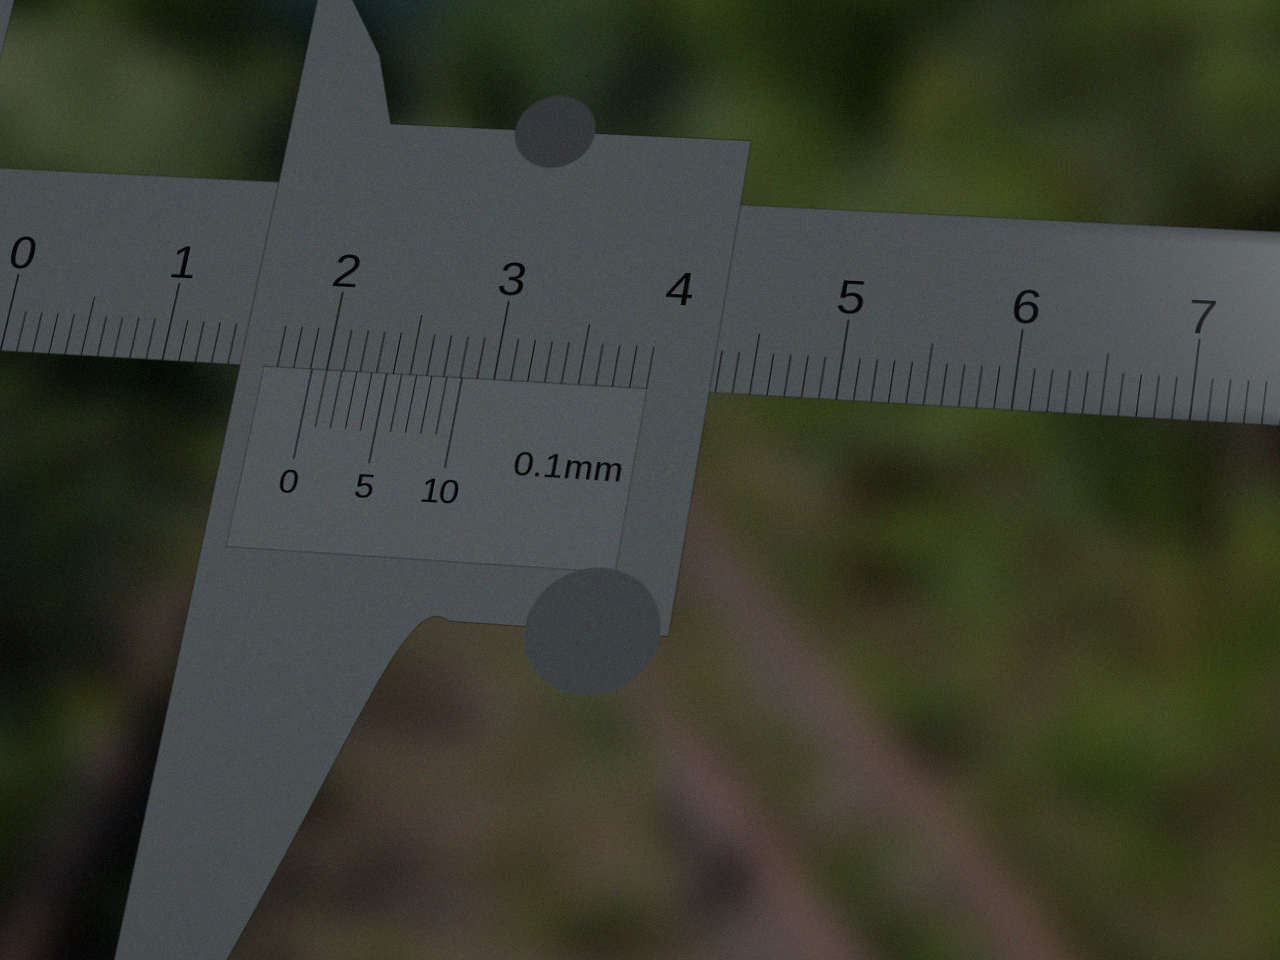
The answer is 19.1 mm
